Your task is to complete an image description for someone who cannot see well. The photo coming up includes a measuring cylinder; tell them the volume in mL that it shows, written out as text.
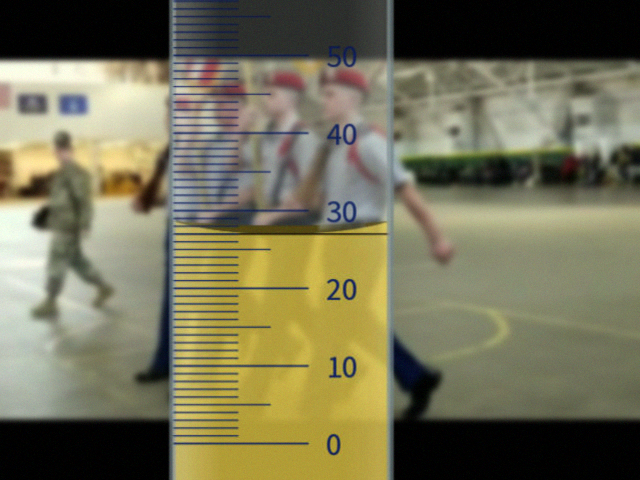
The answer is 27 mL
